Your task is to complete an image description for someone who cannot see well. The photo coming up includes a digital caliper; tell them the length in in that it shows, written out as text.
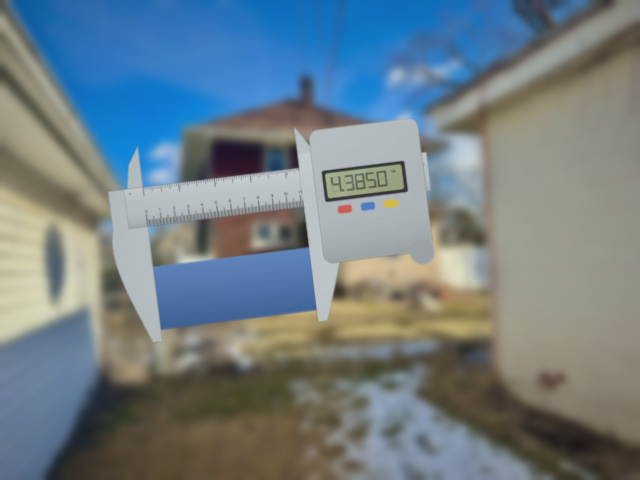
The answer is 4.3850 in
